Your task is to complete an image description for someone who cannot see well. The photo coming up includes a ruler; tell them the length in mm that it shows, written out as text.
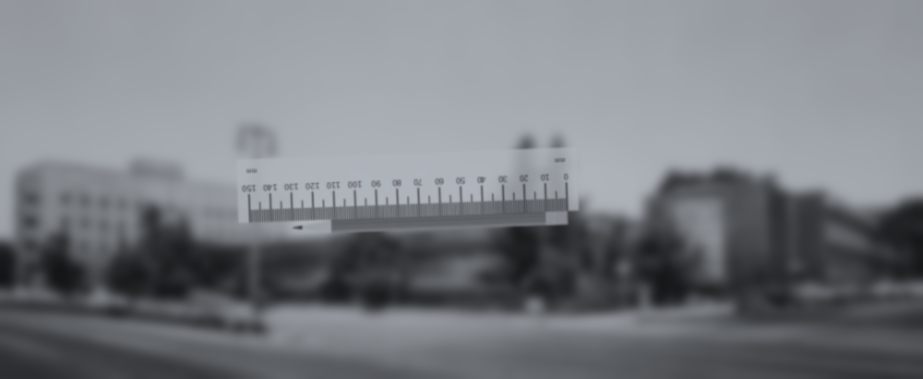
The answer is 130 mm
